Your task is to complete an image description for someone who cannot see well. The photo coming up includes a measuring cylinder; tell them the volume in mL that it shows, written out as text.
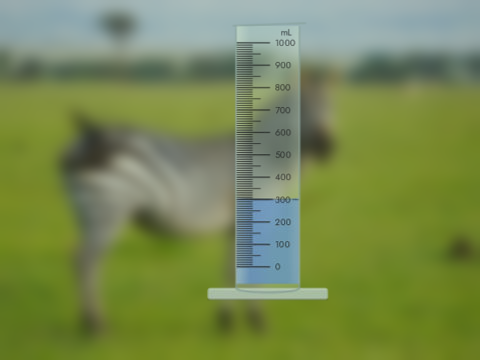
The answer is 300 mL
